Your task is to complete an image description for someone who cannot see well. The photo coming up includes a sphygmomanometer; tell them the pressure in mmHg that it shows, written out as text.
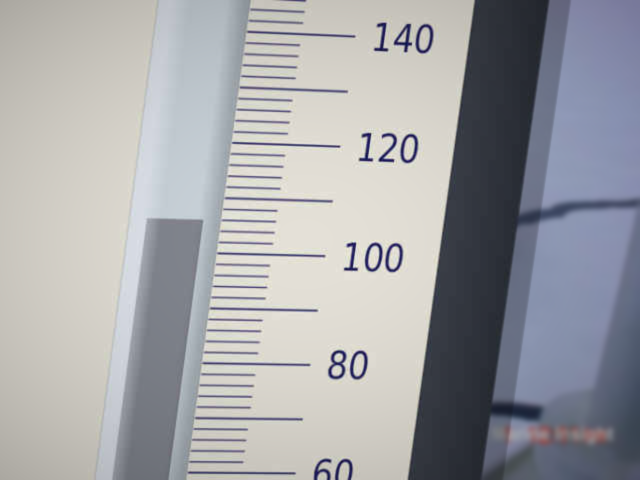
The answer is 106 mmHg
